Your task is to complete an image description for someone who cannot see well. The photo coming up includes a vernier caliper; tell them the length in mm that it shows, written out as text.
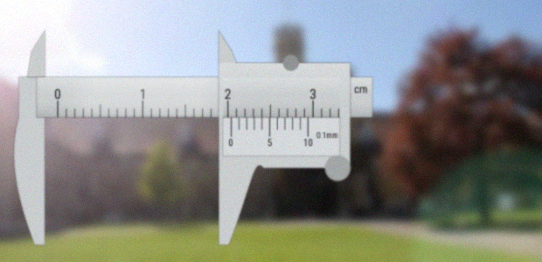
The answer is 20.4 mm
